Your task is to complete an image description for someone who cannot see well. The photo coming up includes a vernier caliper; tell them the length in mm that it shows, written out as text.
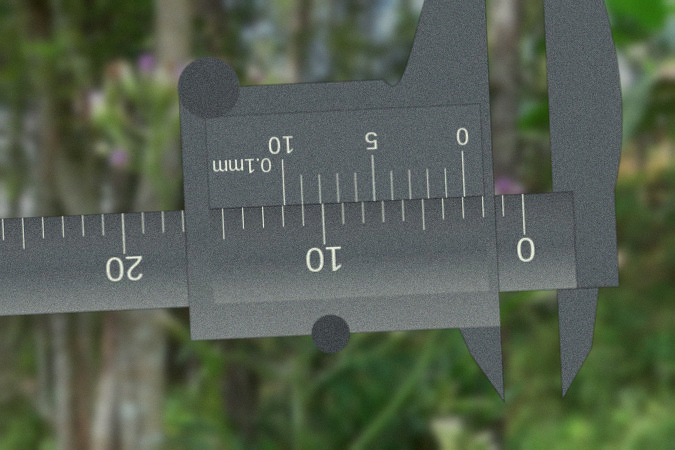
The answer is 2.9 mm
